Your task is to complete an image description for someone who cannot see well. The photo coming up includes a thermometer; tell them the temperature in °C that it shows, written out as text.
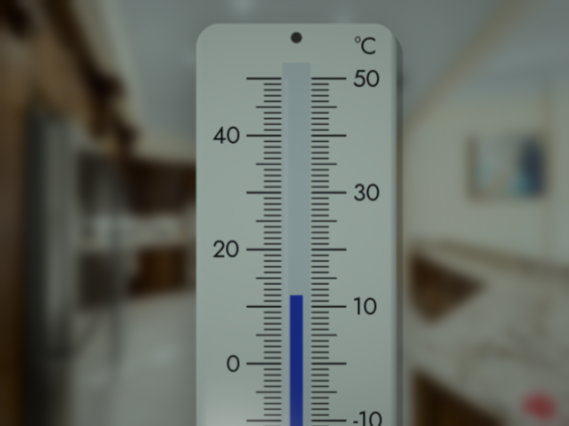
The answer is 12 °C
